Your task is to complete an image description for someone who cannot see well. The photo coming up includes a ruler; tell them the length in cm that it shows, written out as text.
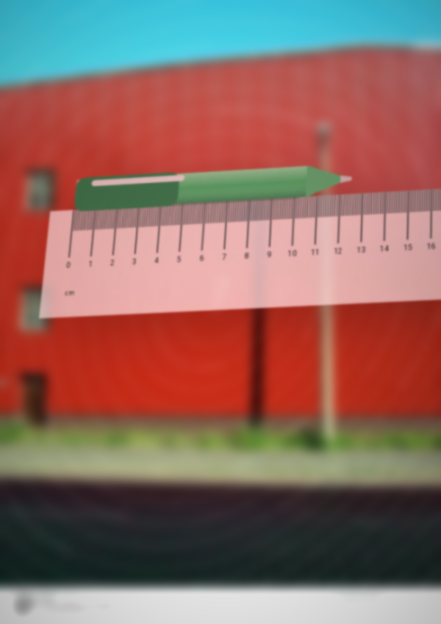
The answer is 12.5 cm
